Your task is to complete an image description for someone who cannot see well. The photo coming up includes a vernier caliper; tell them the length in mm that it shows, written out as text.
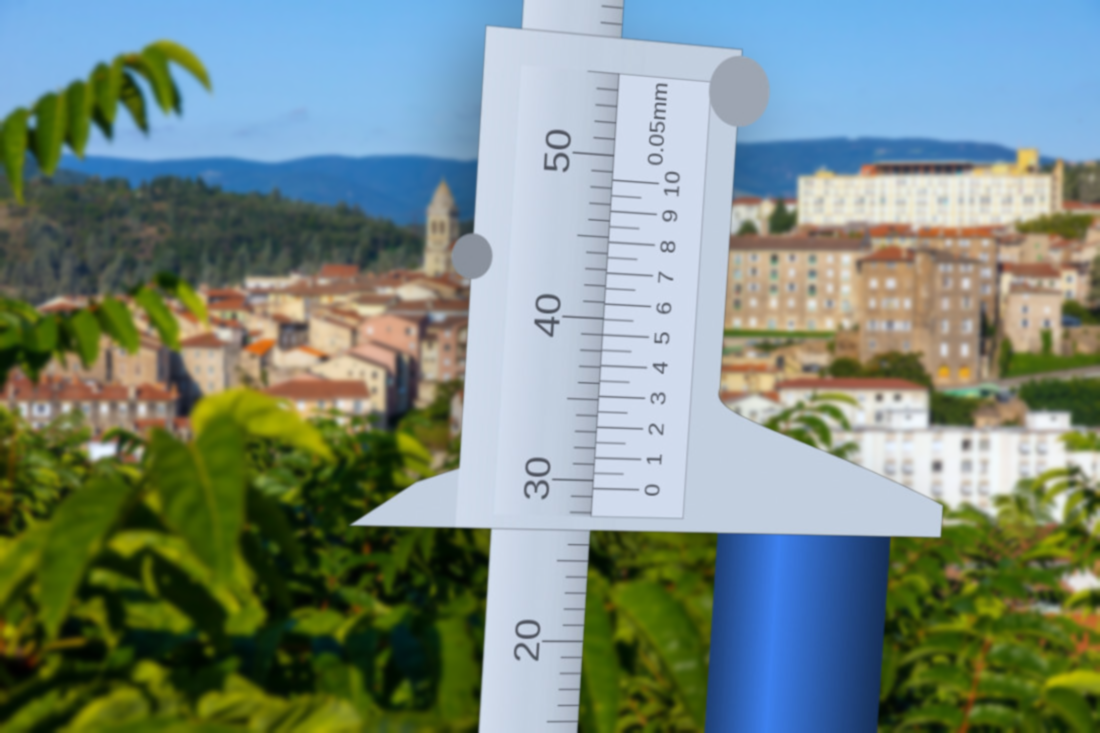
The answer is 29.5 mm
